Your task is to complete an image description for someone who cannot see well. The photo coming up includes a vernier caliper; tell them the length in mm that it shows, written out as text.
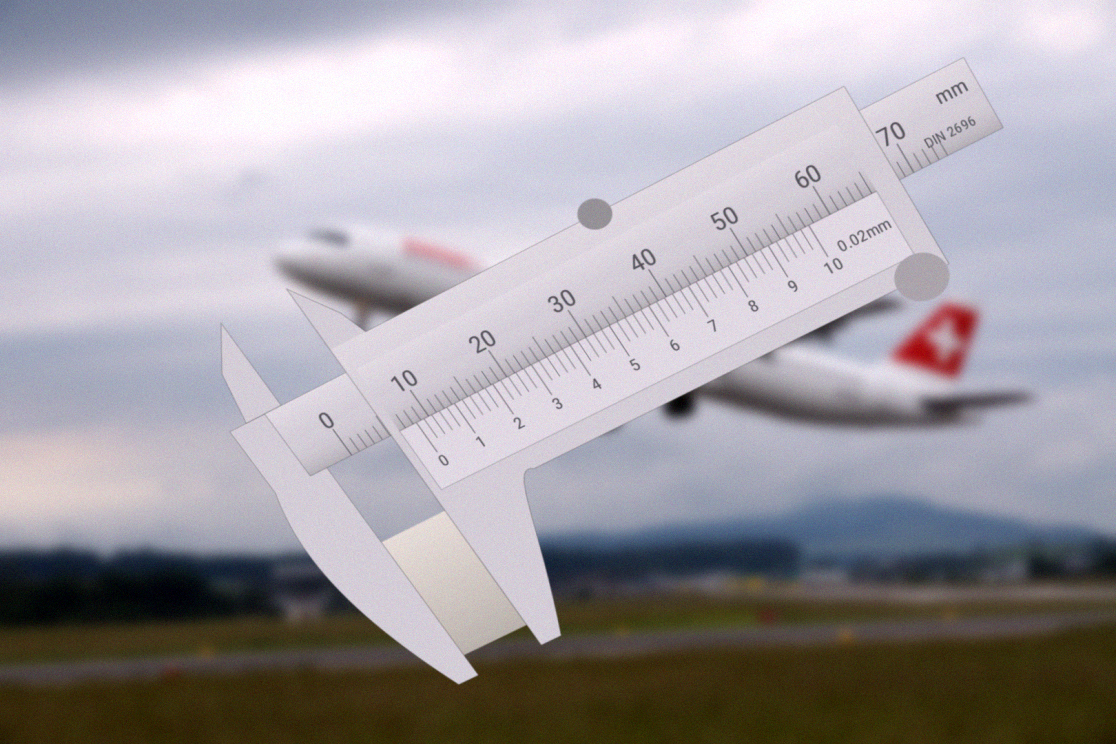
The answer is 8.4 mm
